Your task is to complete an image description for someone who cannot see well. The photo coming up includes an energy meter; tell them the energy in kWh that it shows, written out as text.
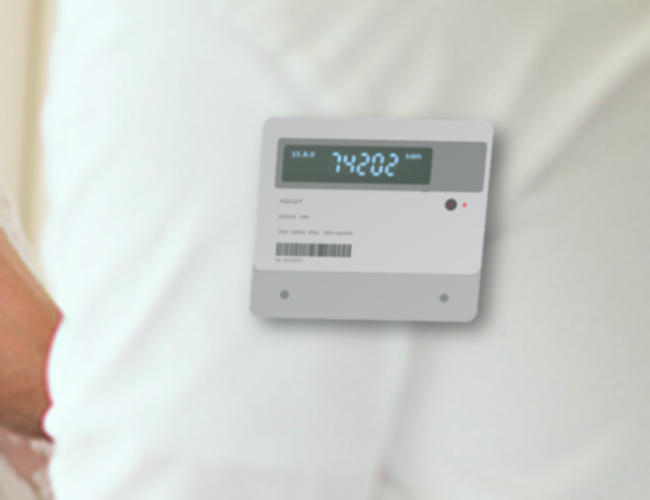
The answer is 74202 kWh
